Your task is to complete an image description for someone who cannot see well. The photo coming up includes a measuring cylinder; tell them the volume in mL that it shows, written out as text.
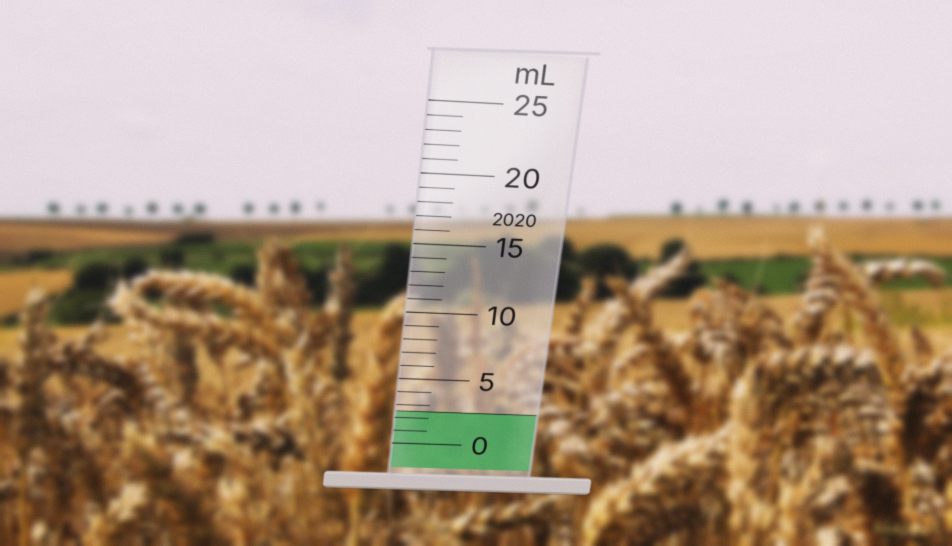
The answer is 2.5 mL
